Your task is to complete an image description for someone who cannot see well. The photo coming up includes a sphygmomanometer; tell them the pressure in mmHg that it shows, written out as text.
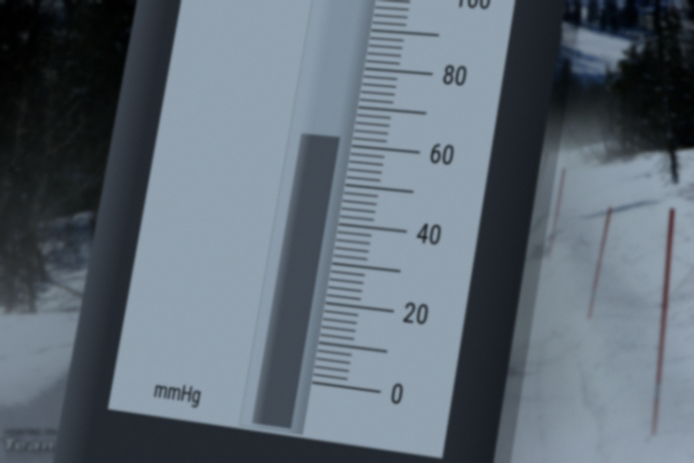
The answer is 62 mmHg
